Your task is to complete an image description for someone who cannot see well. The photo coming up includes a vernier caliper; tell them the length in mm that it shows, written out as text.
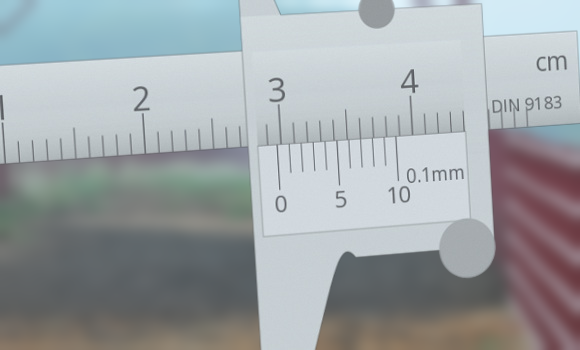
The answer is 29.7 mm
